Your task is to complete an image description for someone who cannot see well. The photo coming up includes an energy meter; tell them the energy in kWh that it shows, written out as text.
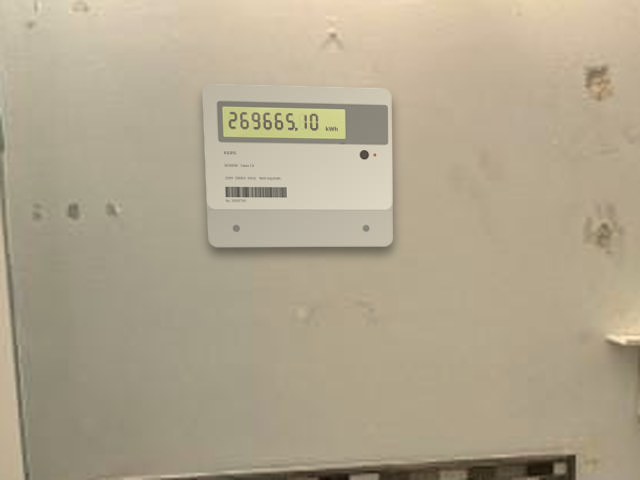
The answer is 269665.10 kWh
